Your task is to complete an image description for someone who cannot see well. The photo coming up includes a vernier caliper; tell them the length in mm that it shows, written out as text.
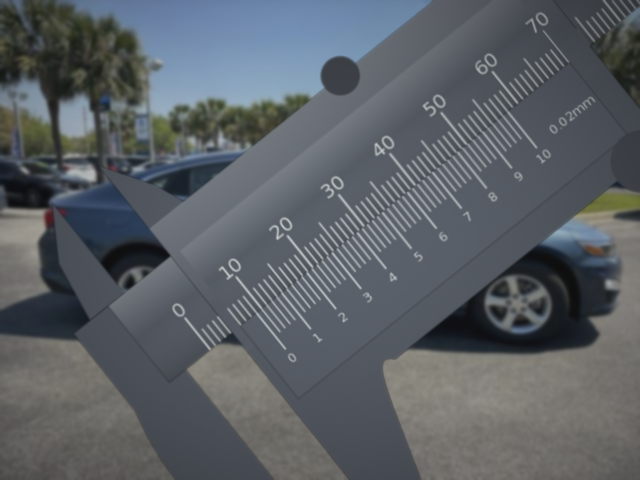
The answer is 9.0 mm
